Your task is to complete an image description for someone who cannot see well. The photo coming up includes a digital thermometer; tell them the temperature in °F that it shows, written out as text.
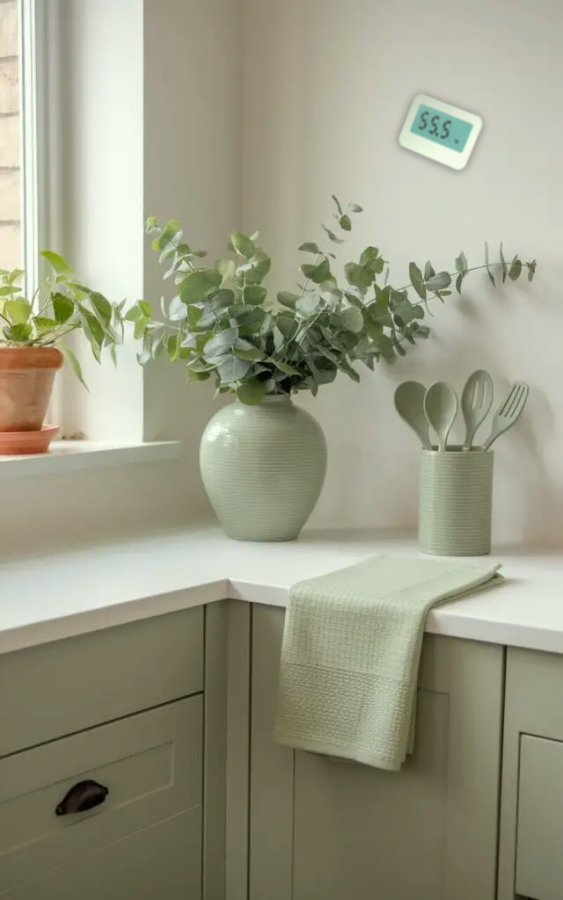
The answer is 55.5 °F
